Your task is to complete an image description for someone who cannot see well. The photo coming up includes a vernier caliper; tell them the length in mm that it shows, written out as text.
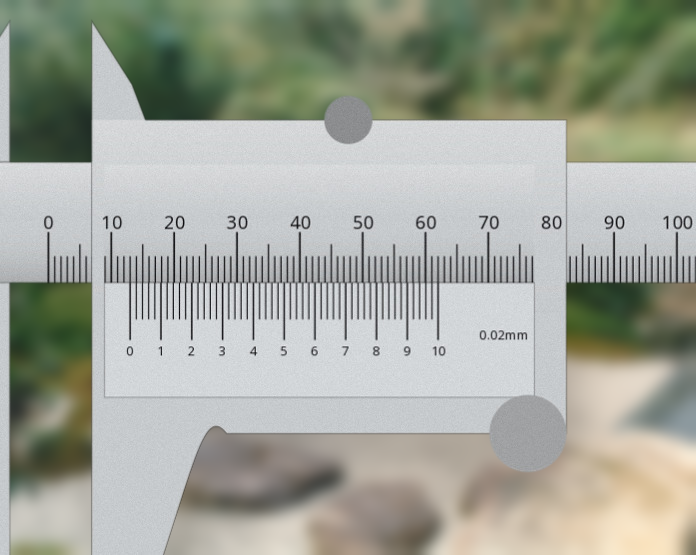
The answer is 13.0 mm
